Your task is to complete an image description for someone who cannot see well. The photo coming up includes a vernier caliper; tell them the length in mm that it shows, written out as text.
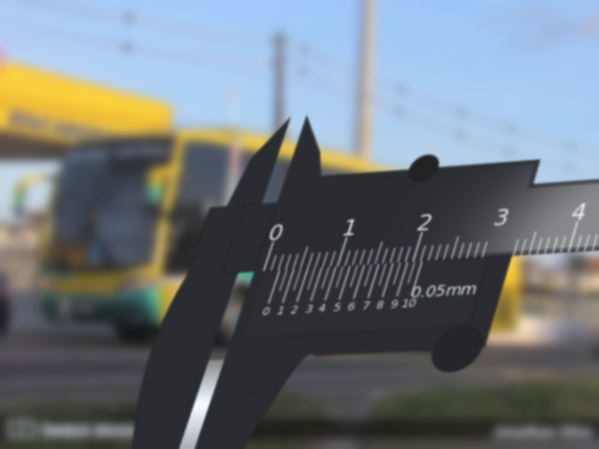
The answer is 2.2 mm
